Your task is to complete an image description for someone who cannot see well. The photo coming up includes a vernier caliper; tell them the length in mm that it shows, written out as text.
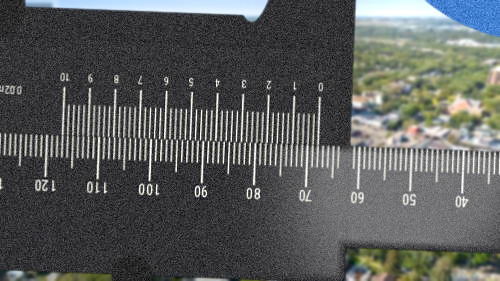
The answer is 68.0 mm
